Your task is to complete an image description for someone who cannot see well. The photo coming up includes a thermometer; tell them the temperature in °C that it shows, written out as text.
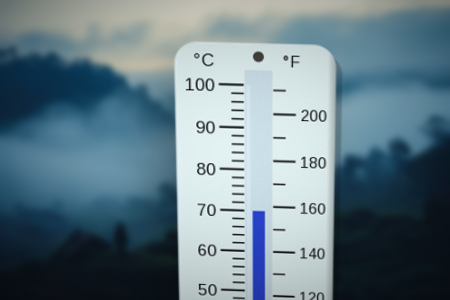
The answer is 70 °C
